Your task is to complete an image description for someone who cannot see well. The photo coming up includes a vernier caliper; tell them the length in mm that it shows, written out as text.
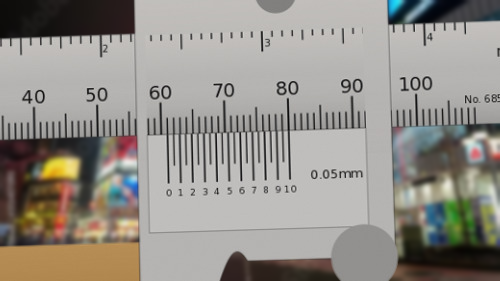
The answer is 61.0 mm
